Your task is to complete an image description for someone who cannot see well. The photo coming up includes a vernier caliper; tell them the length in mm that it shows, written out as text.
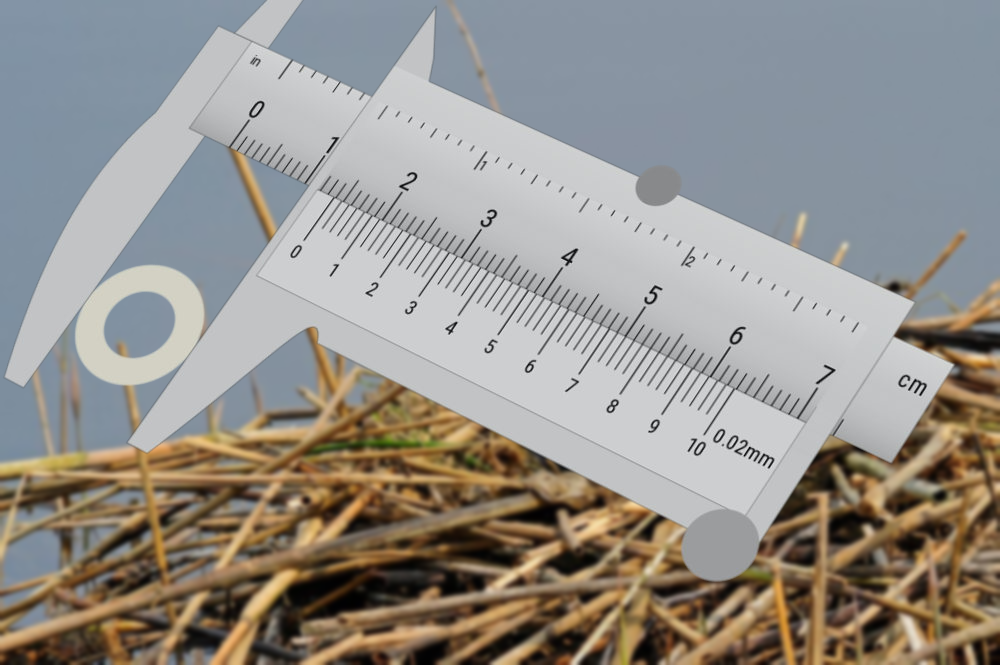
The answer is 13.8 mm
